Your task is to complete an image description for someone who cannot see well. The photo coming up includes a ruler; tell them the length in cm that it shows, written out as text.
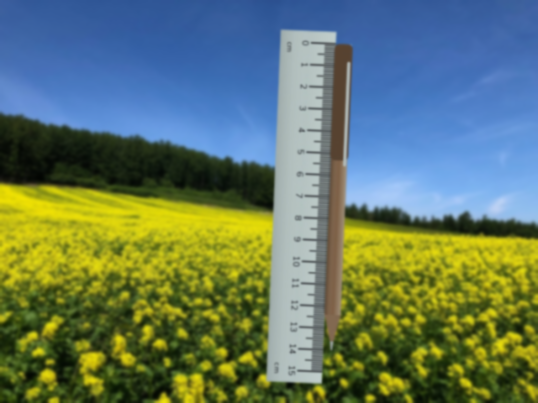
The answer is 14 cm
